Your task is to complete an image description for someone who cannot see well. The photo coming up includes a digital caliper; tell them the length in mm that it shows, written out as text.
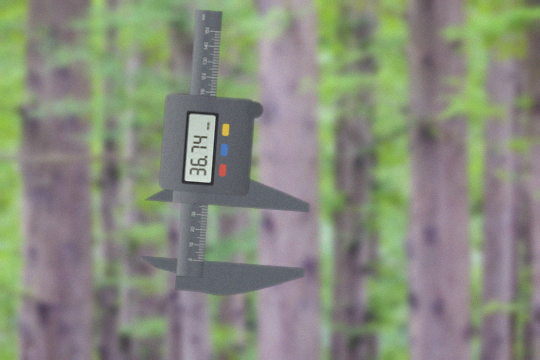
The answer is 36.74 mm
